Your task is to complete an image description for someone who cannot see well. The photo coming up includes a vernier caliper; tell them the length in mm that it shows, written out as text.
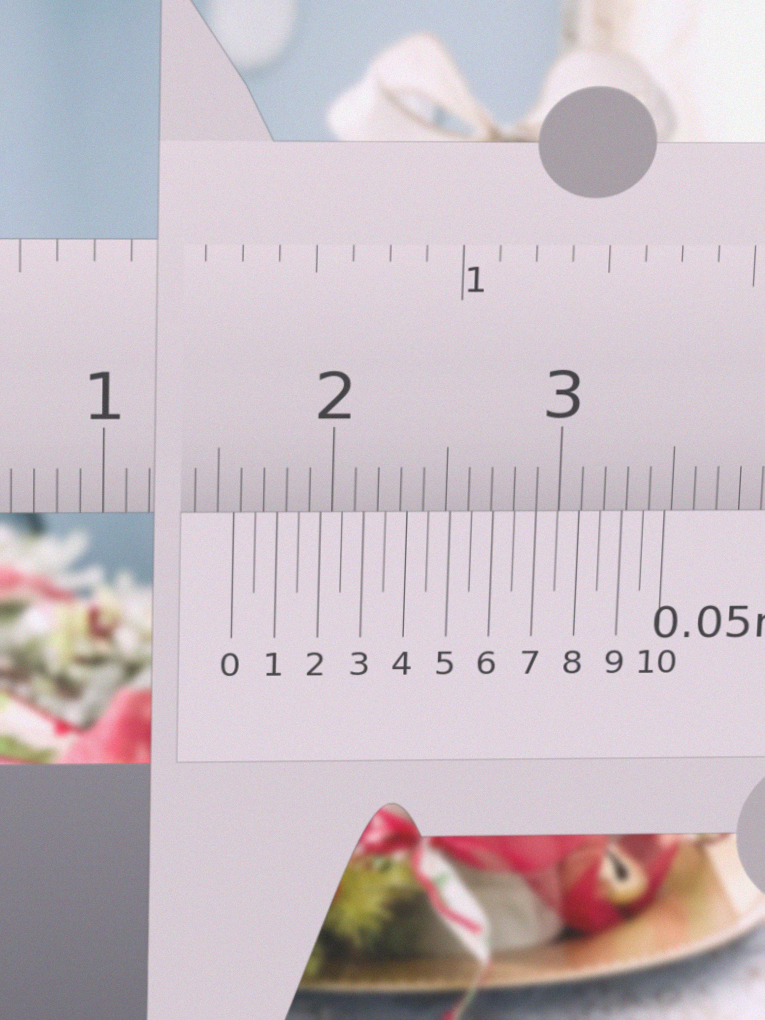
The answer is 15.7 mm
